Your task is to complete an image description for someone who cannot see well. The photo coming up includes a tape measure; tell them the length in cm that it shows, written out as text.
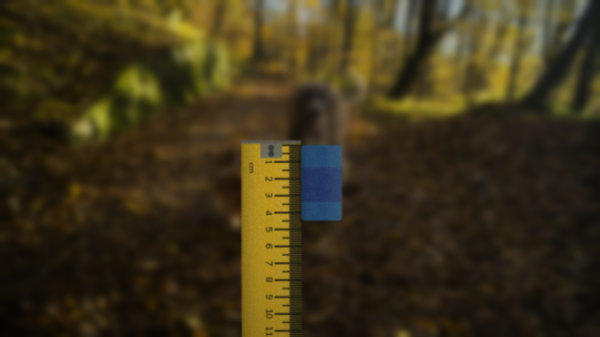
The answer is 4.5 cm
